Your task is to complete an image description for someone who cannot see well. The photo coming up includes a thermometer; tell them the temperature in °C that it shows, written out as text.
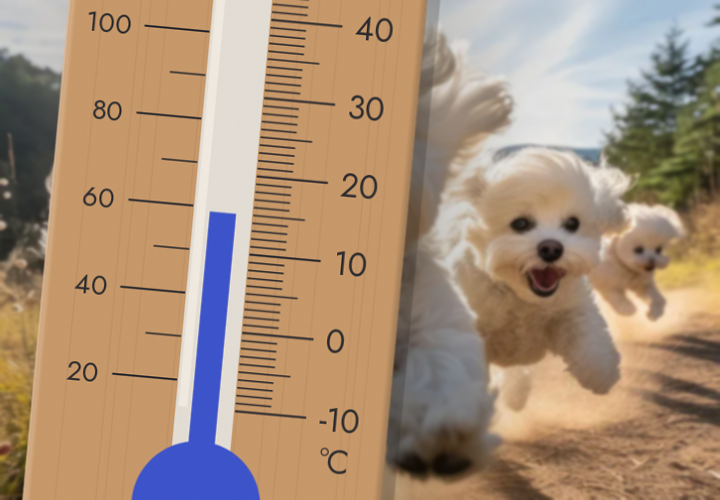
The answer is 15 °C
